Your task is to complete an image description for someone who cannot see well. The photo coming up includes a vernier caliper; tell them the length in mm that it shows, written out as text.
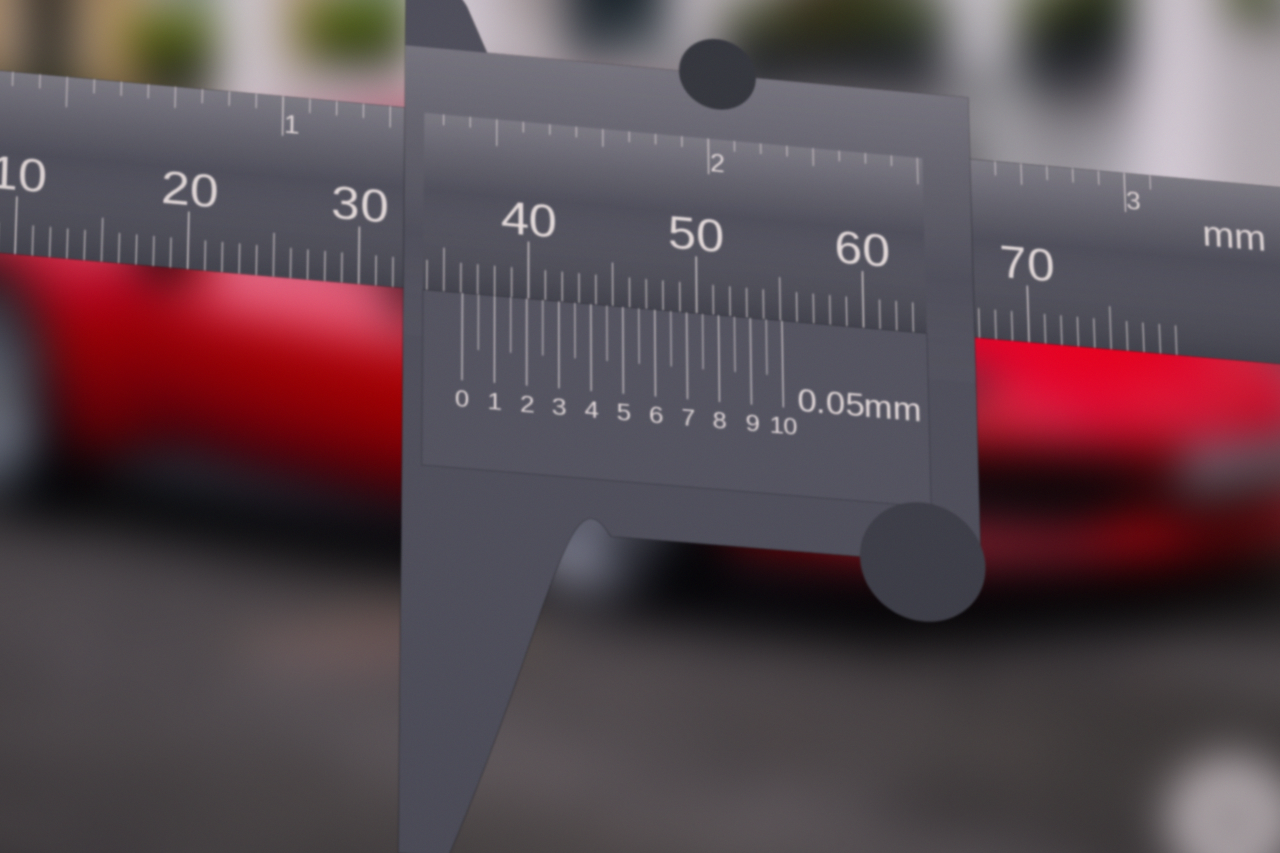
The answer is 36.1 mm
